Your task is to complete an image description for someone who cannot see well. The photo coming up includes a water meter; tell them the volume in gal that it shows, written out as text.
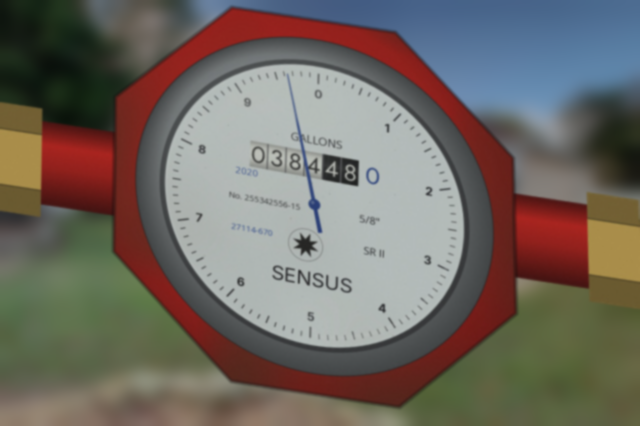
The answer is 384479.6 gal
